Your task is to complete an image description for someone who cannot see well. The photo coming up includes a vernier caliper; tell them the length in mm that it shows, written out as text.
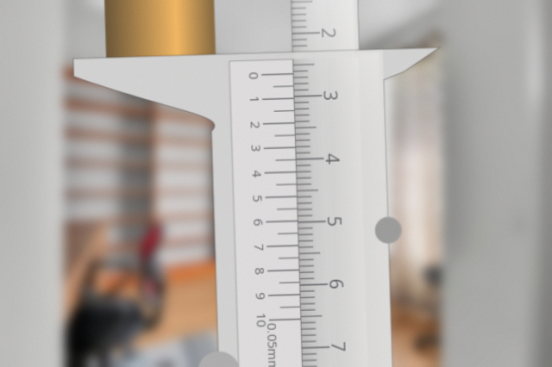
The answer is 26.4 mm
